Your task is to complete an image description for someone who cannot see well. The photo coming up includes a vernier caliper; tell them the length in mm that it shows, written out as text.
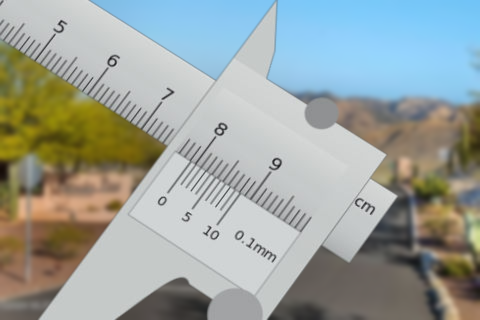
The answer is 79.2 mm
